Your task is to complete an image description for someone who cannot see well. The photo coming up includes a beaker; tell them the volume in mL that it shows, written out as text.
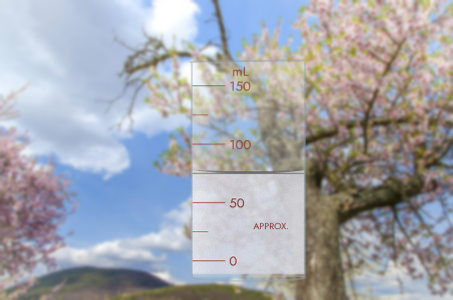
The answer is 75 mL
